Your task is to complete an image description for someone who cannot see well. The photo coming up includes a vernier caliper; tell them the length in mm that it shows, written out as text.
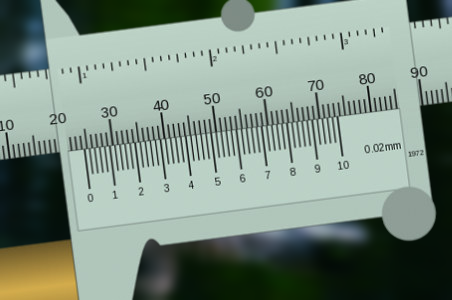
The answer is 24.5 mm
